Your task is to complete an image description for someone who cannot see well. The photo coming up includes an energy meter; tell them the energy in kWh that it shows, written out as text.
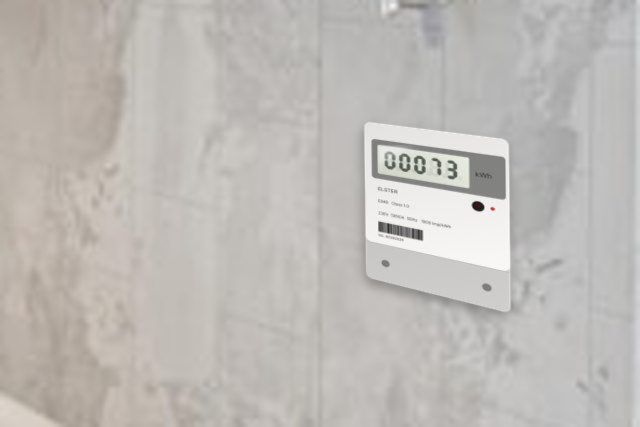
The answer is 73 kWh
